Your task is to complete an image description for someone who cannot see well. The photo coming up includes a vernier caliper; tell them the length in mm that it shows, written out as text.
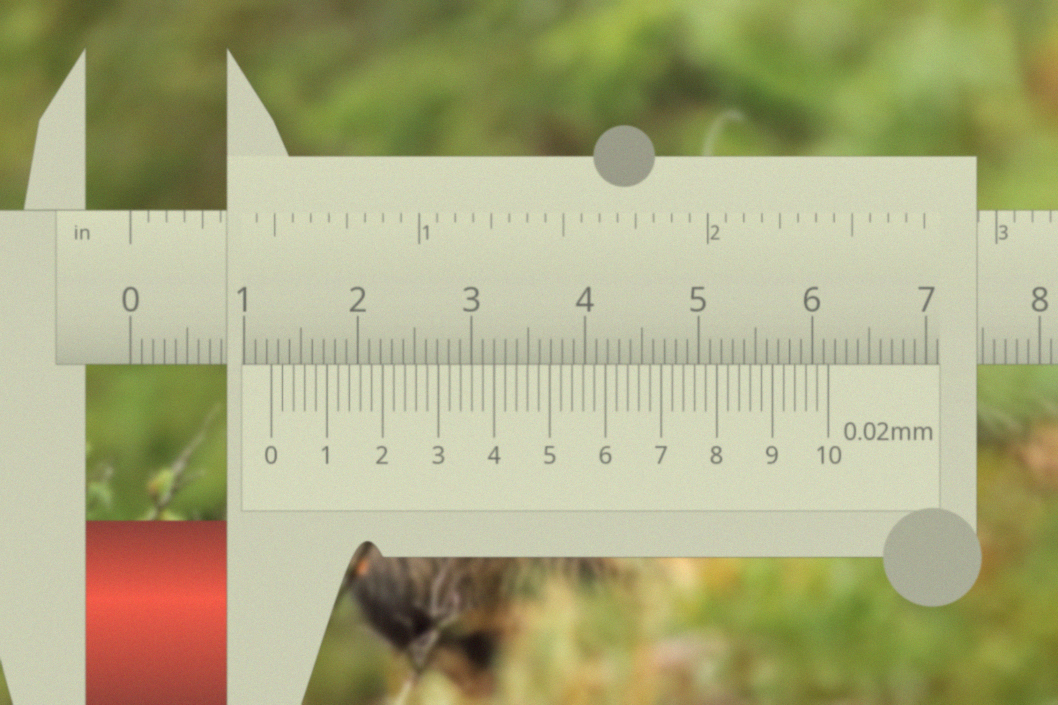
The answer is 12.4 mm
